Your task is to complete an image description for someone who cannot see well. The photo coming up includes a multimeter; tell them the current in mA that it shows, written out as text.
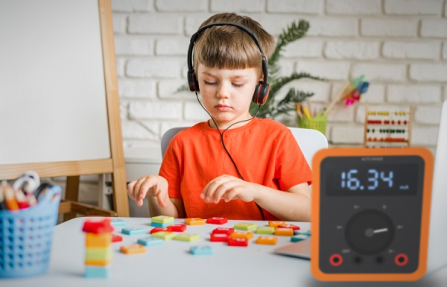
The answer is 16.34 mA
